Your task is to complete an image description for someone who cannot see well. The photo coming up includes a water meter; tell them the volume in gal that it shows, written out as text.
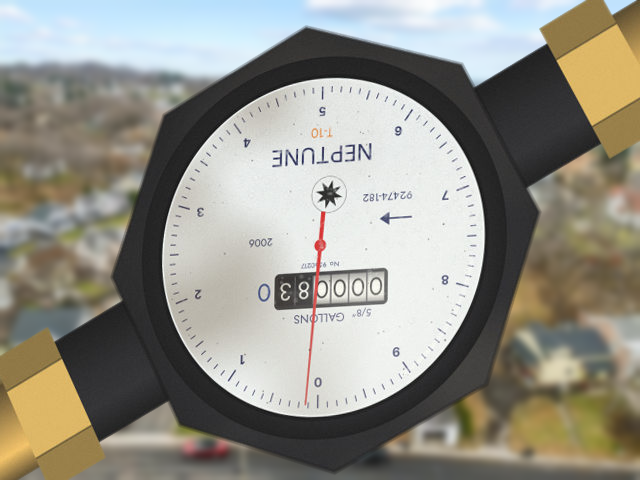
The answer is 830.1 gal
